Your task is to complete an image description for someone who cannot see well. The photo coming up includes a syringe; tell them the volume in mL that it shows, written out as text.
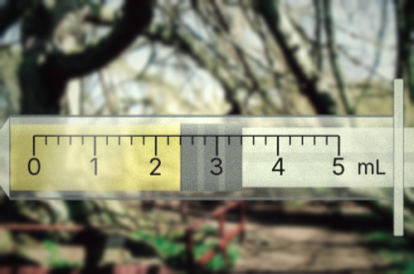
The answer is 2.4 mL
